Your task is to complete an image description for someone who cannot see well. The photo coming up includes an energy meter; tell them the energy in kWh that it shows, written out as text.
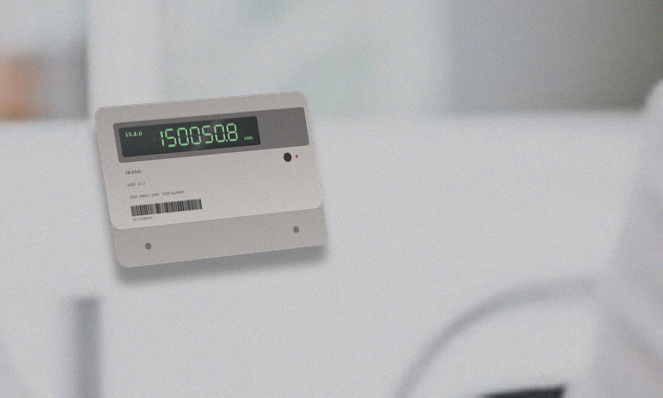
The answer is 150050.8 kWh
